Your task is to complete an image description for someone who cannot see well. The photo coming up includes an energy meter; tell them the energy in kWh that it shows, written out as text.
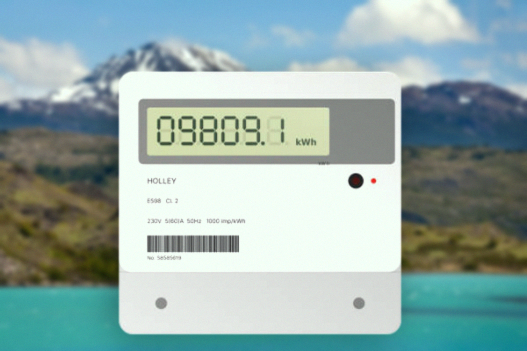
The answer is 9809.1 kWh
